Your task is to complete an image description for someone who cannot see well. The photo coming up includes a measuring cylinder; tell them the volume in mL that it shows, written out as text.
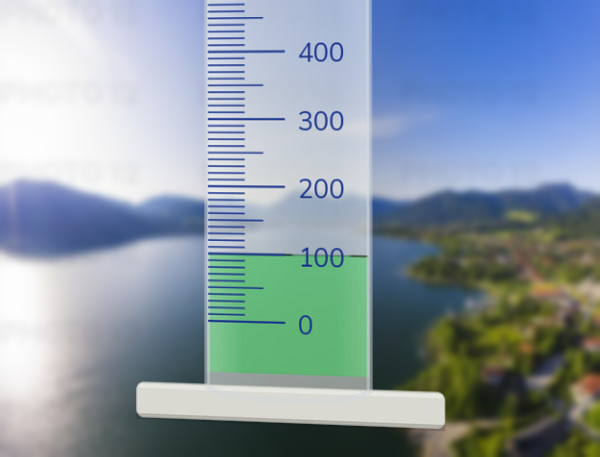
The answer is 100 mL
